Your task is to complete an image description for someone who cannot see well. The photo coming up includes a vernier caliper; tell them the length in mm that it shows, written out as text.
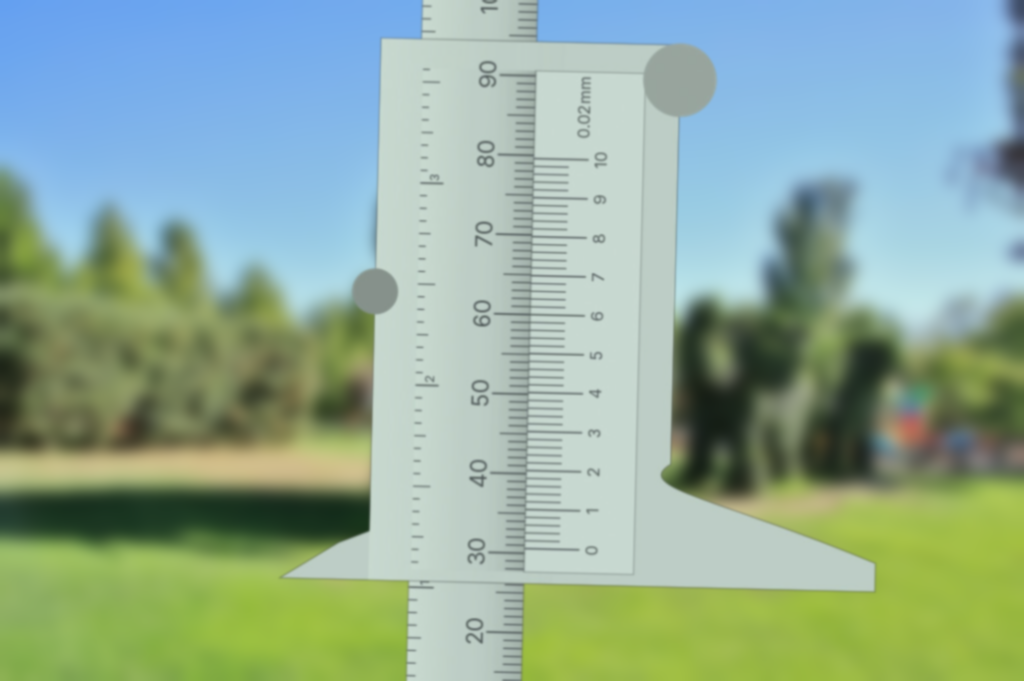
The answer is 30.6 mm
